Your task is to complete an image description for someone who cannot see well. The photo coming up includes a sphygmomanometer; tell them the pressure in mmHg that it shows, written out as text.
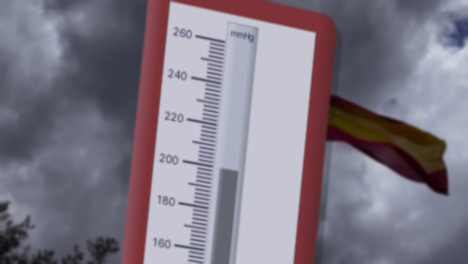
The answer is 200 mmHg
